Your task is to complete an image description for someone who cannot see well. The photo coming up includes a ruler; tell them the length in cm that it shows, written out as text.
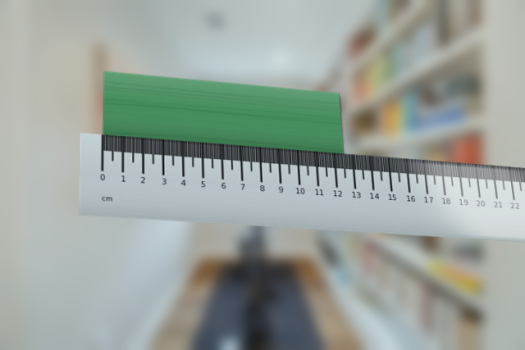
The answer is 12.5 cm
